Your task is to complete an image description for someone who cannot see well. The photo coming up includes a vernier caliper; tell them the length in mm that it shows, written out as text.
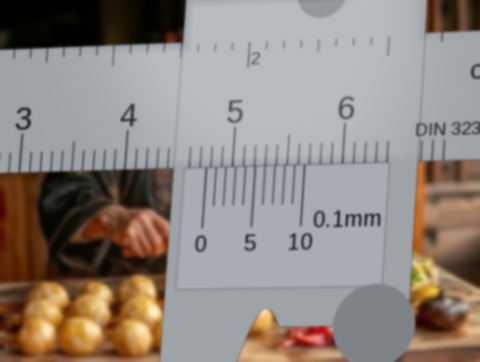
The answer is 47.6 mm
